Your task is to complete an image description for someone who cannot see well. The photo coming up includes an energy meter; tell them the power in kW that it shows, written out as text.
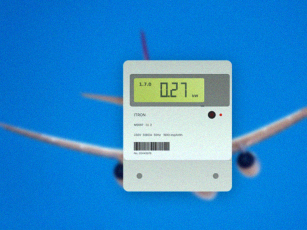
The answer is 0.27 kW
